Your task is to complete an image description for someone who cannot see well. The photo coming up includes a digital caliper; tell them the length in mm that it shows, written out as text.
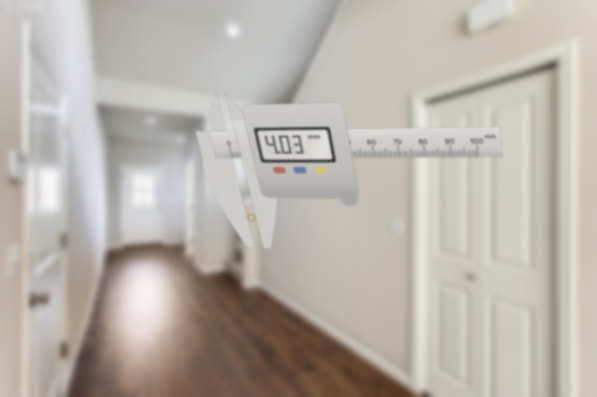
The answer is 4.03 mm
